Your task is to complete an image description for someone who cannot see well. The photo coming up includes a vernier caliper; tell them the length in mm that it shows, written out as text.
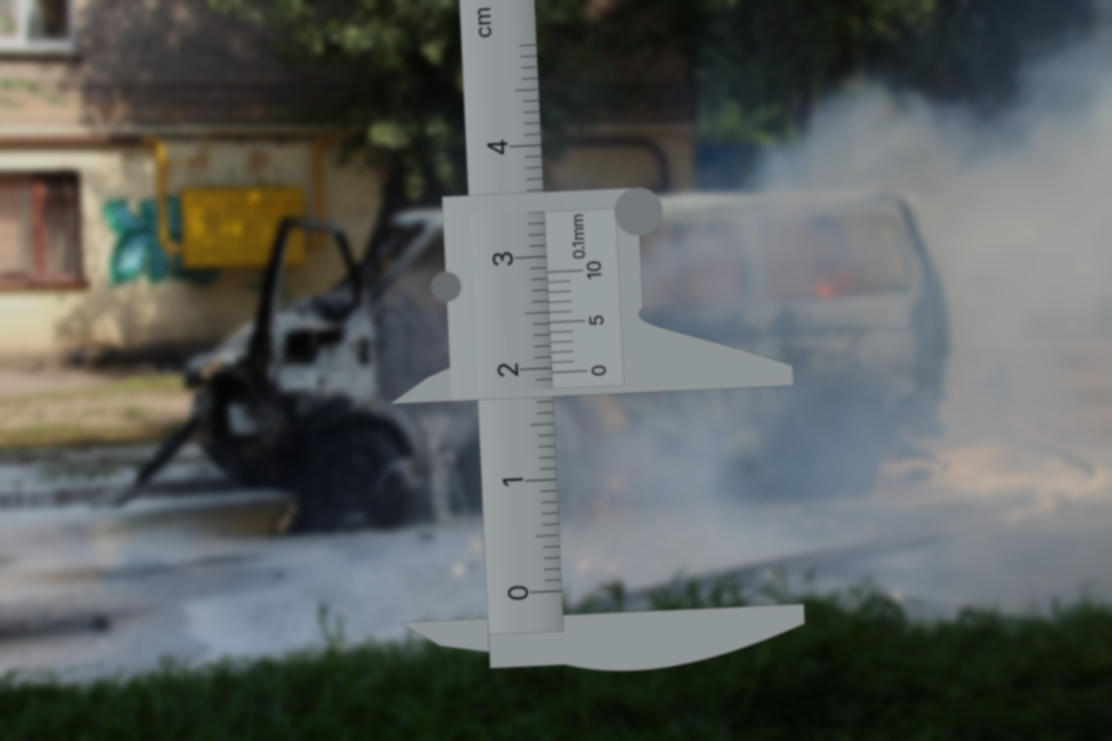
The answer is 19.6 mm
